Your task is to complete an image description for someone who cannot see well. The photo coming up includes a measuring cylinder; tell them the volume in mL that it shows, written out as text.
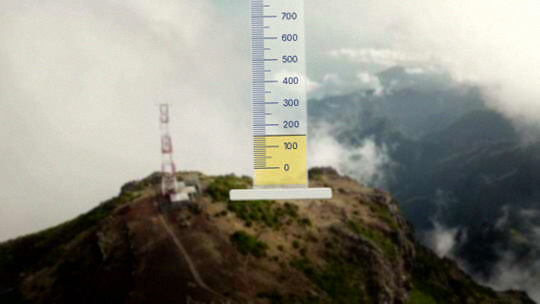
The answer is 150 mL
